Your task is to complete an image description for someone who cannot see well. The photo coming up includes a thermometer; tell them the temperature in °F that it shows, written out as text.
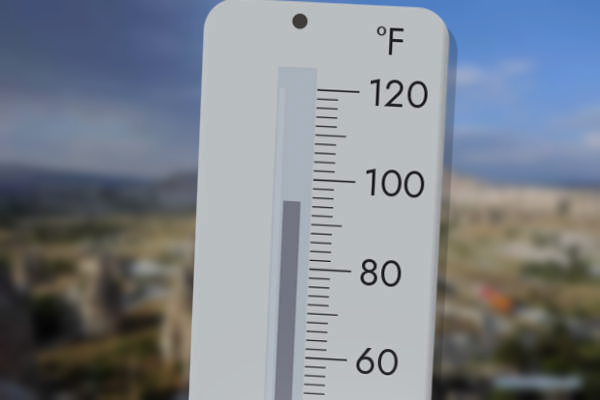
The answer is 95 °F
